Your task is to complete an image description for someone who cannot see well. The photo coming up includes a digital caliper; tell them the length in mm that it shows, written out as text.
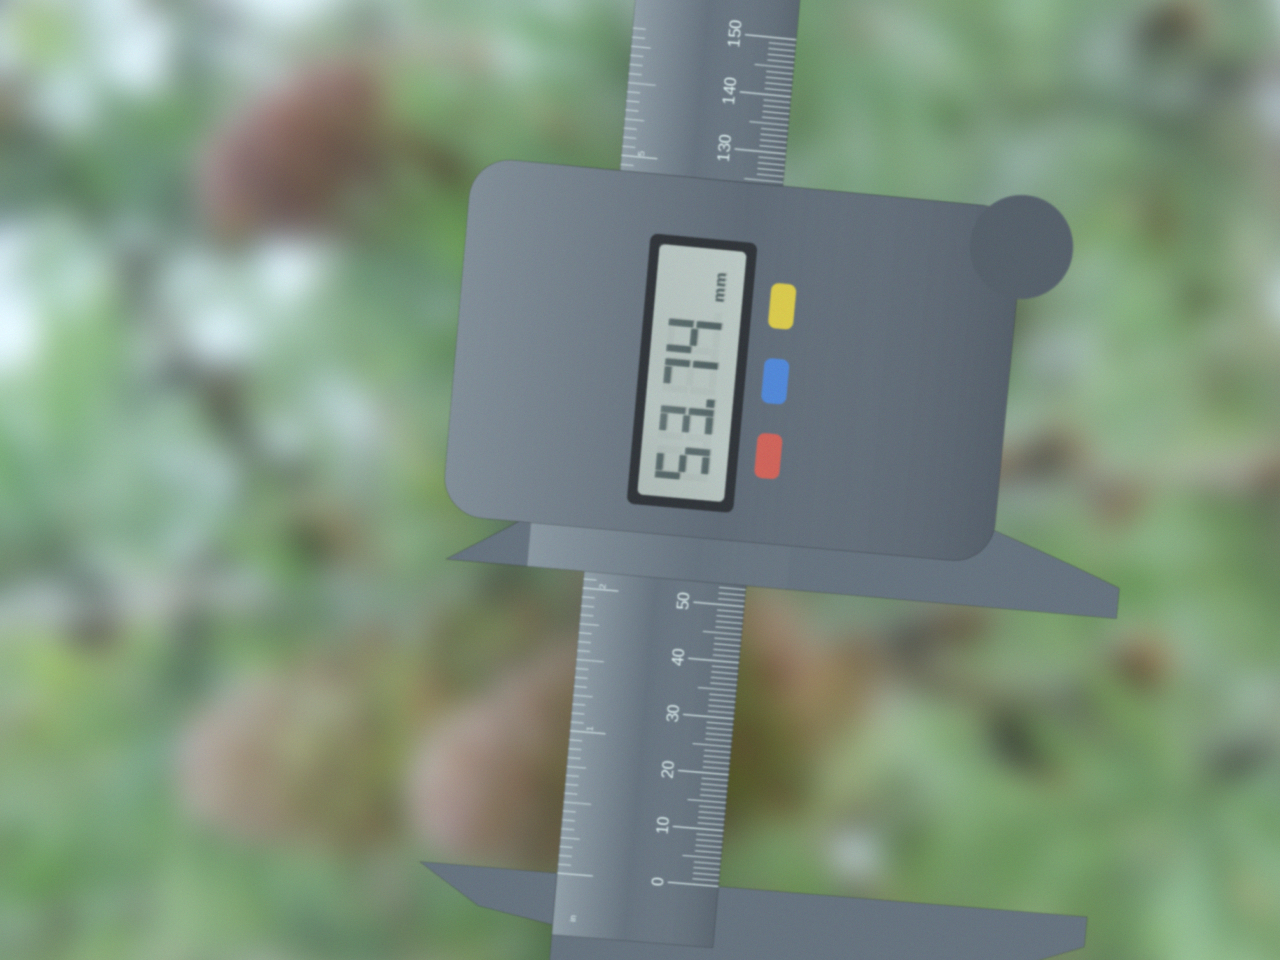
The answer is 53.74 mm
